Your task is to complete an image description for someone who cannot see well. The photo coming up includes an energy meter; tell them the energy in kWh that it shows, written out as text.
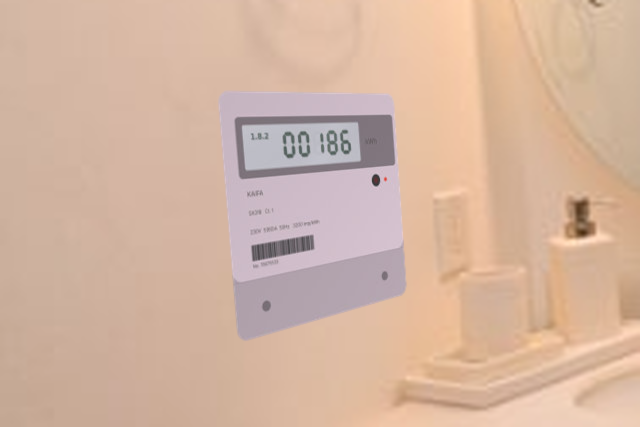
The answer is 186 kWh
